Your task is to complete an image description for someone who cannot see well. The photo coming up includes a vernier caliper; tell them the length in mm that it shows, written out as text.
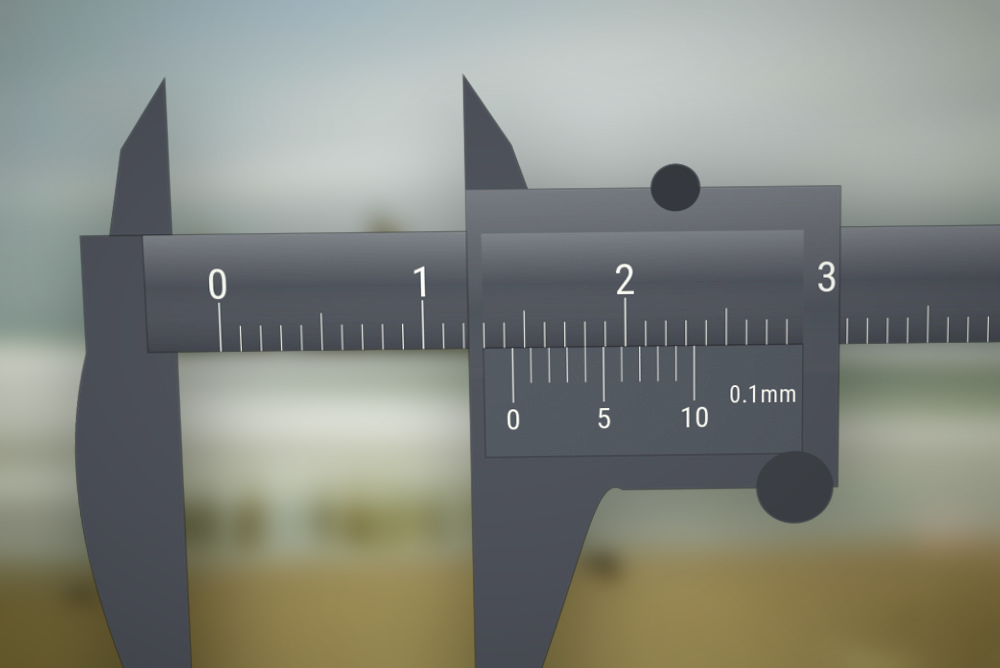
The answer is 14.4 mm
